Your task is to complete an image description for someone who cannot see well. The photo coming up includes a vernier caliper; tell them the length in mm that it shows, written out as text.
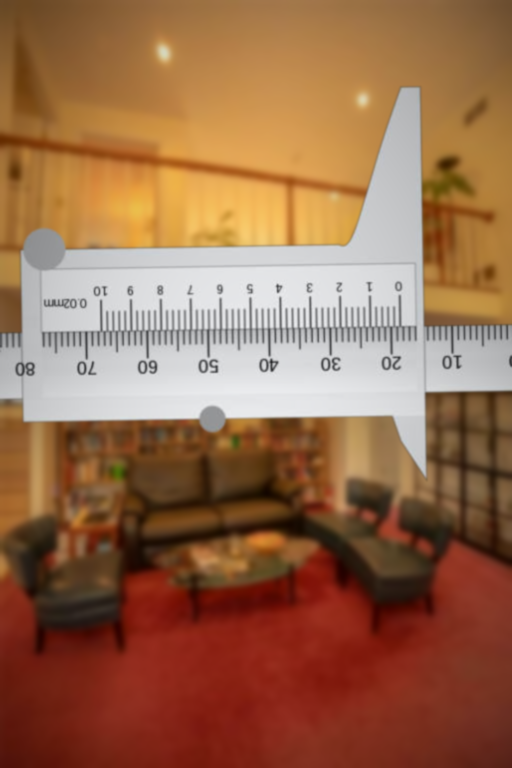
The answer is 18.5 mm
